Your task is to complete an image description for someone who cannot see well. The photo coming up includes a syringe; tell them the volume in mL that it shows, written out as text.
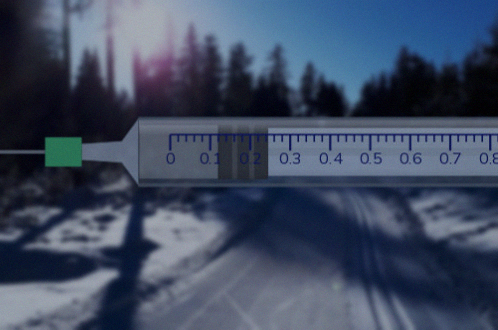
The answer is 0.12 mL
